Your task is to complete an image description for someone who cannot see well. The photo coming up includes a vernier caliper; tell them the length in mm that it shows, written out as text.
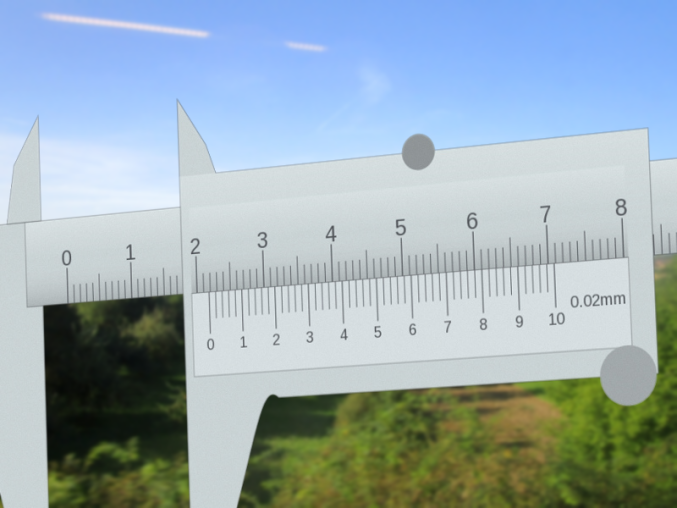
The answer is 21.8 mm
